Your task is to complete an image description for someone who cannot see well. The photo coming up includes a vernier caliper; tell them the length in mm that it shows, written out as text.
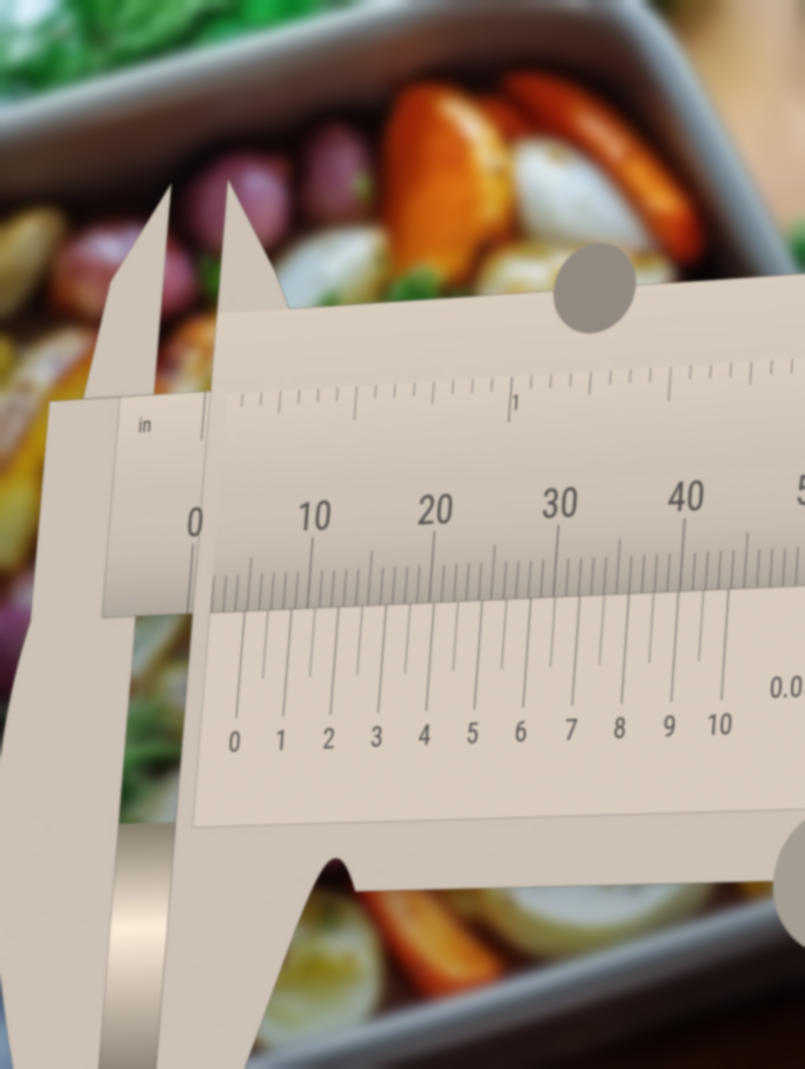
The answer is 4.8 mm
